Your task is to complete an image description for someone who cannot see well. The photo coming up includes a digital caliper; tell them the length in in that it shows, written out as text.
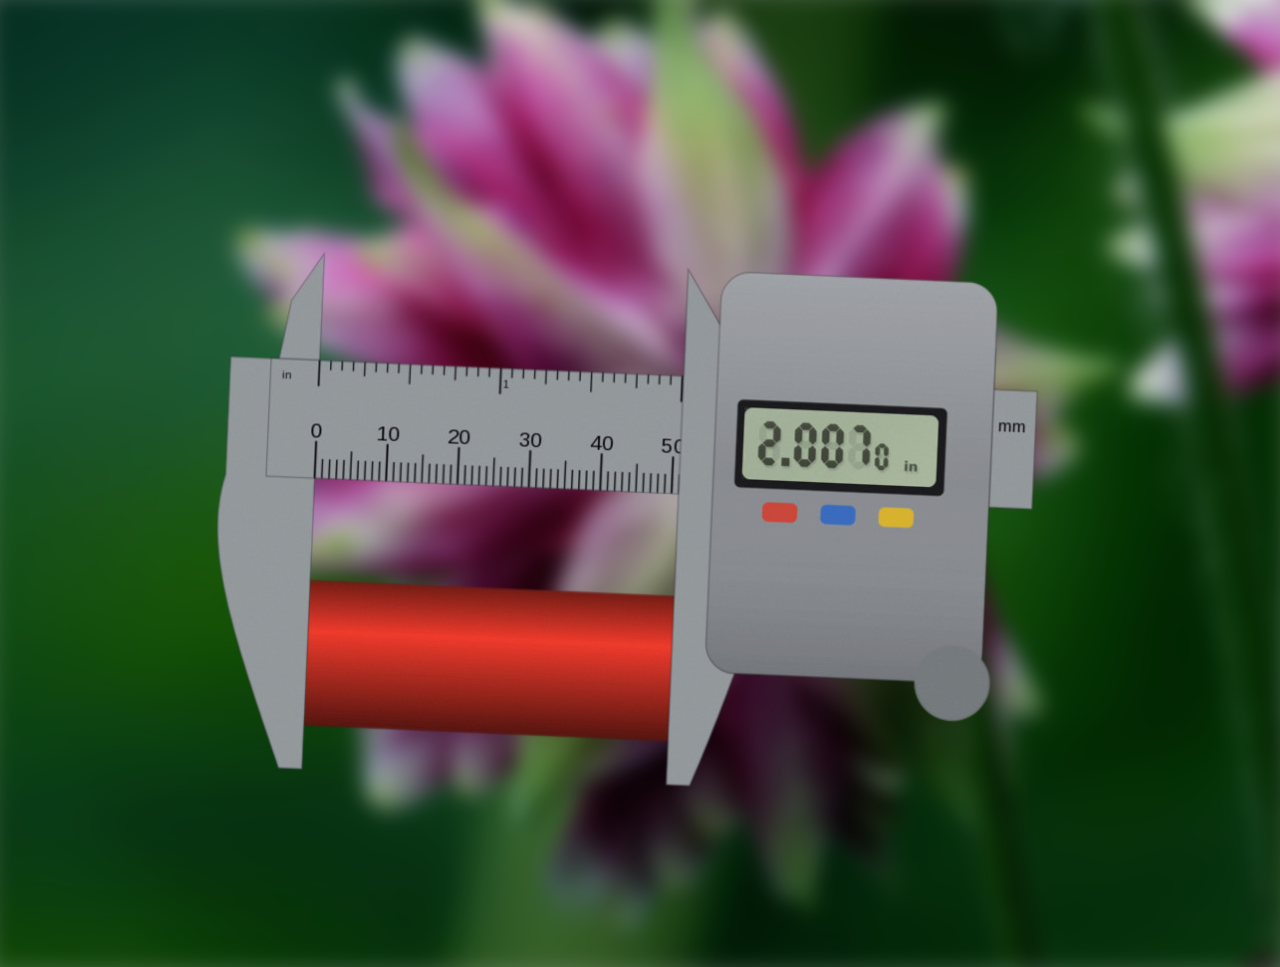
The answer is 2.0070 in
